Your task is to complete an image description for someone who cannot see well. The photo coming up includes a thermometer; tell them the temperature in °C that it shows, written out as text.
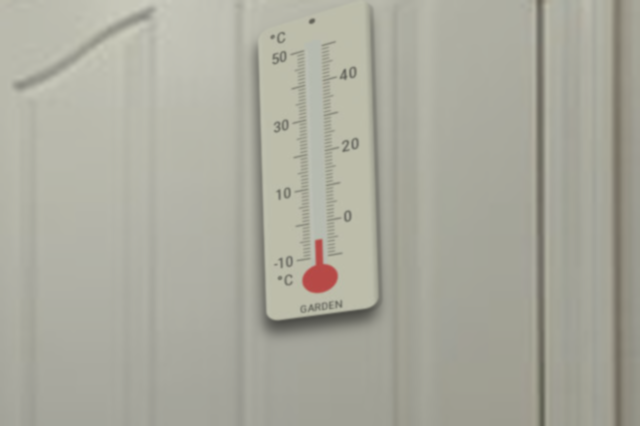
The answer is -5 °C
